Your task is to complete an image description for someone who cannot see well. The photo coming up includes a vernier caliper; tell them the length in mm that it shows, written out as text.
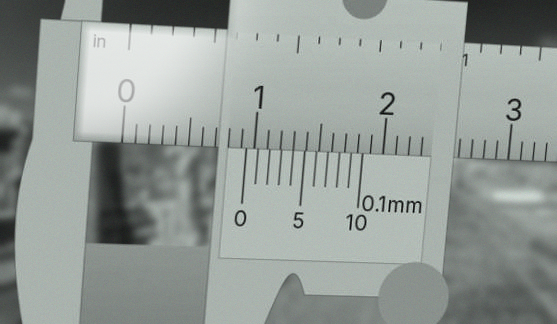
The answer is 9.4 mm
